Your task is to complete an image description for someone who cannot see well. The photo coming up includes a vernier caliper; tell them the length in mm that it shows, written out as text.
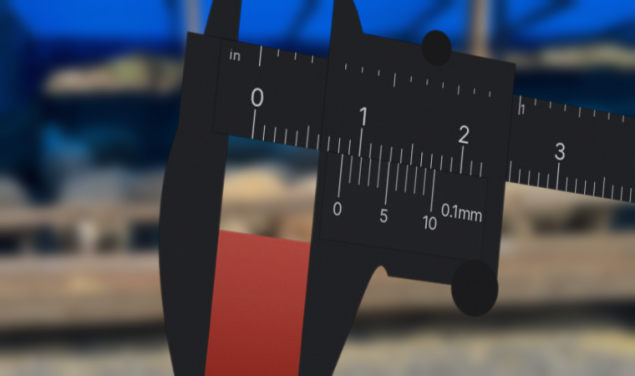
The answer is 8.4 mm
